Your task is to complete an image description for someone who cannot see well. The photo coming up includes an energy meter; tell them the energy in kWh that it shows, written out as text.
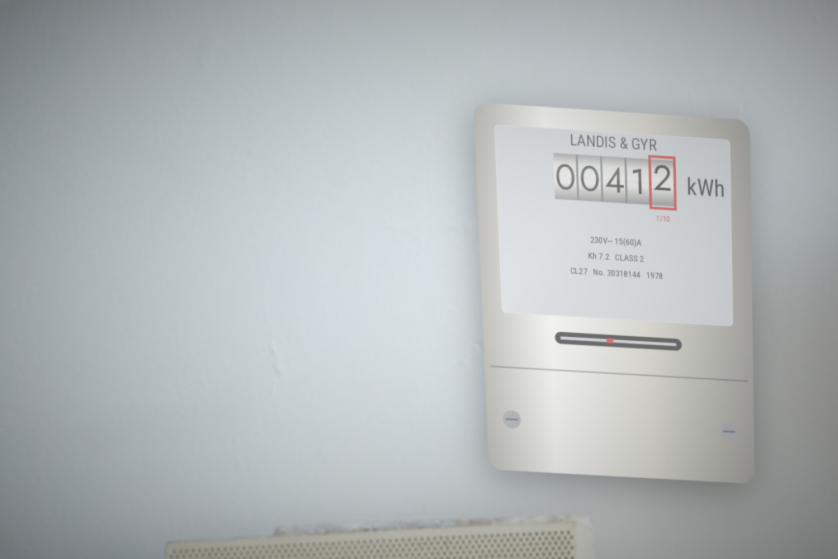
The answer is 41.2 kWh
